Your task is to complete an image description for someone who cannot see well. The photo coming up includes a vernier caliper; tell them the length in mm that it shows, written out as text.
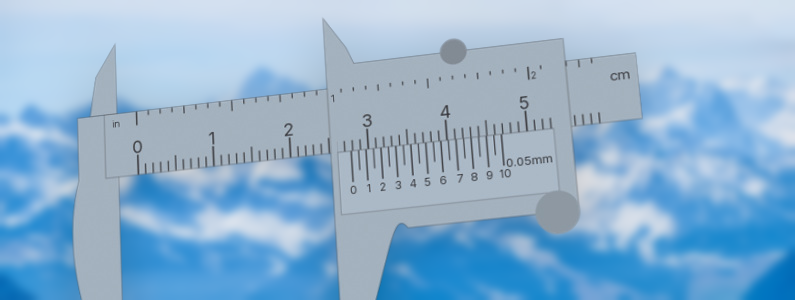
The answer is 27.8 mm
